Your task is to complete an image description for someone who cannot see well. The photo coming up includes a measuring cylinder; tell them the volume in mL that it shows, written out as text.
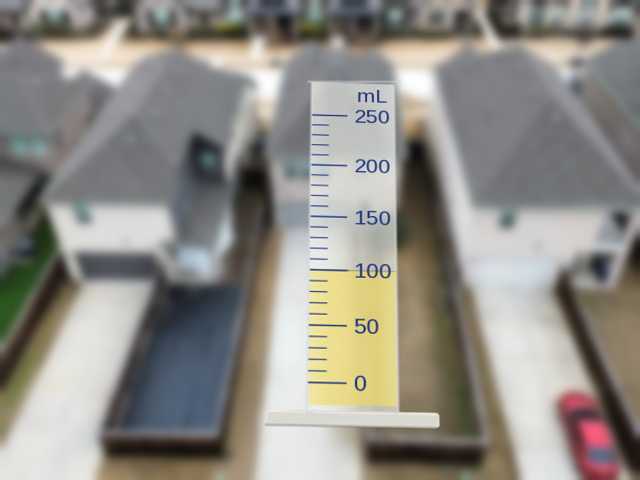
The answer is 100 mL
